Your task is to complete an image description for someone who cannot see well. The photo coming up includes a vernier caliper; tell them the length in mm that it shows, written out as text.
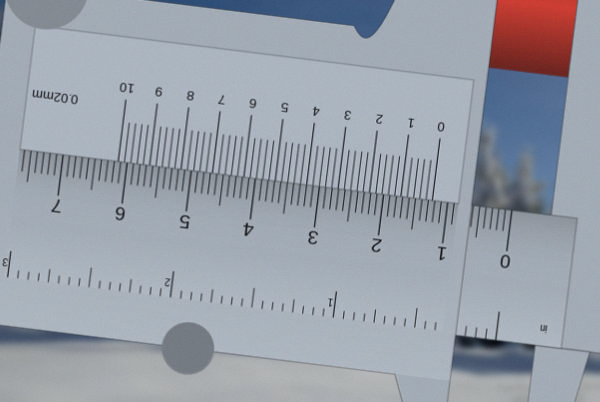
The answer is 12.4 mm
